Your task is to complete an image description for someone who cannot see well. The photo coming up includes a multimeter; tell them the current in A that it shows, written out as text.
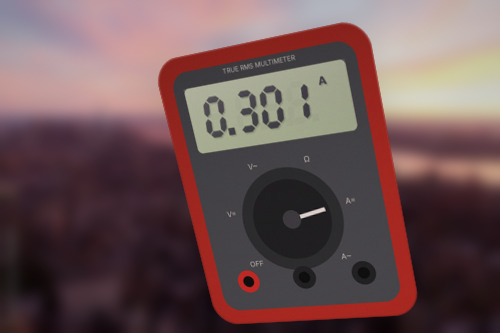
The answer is 0.301 A
